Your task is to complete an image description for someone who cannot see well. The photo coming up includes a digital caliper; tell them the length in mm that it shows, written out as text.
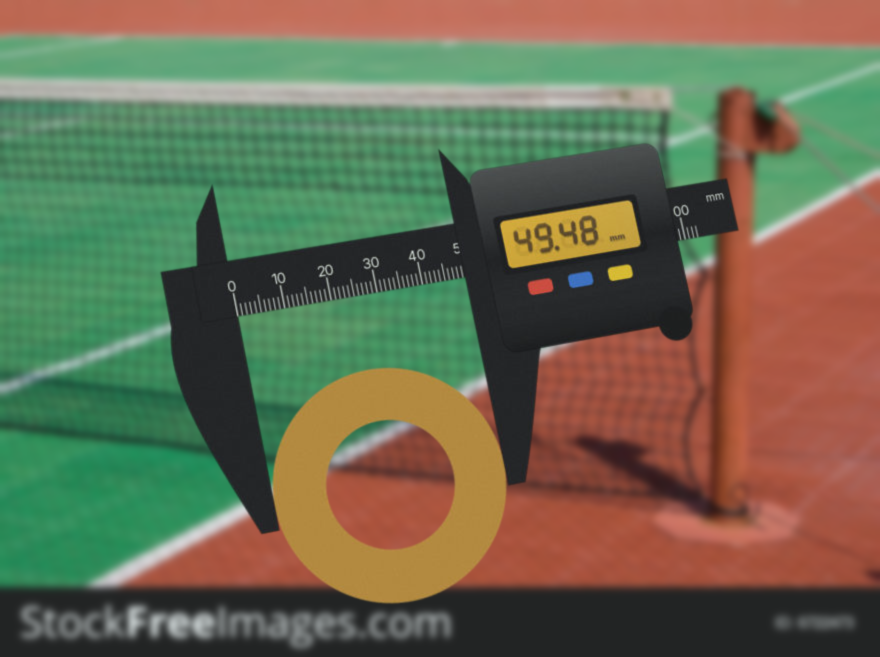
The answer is 49.48 mm
